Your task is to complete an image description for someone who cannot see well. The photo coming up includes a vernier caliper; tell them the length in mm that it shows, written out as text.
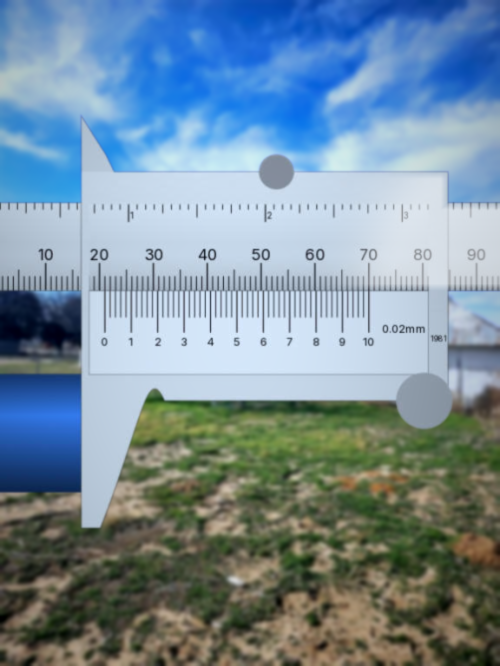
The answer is 21.0 mm
